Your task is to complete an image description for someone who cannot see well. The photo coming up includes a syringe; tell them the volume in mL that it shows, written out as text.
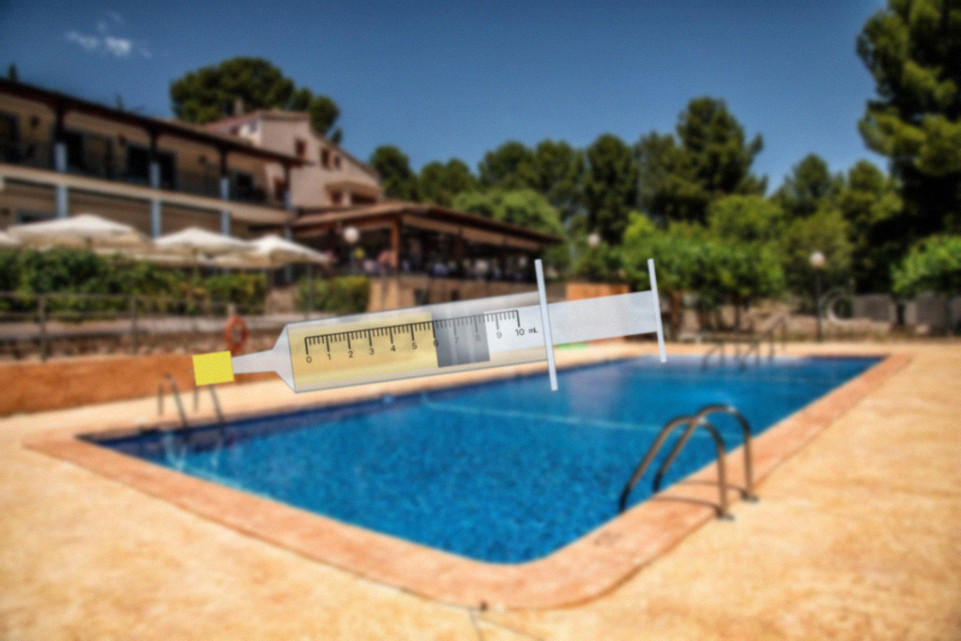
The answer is 6 mL
